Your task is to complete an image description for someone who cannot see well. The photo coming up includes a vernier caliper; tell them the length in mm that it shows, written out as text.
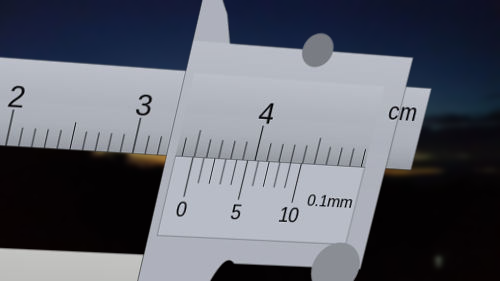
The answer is 34.9 mm
